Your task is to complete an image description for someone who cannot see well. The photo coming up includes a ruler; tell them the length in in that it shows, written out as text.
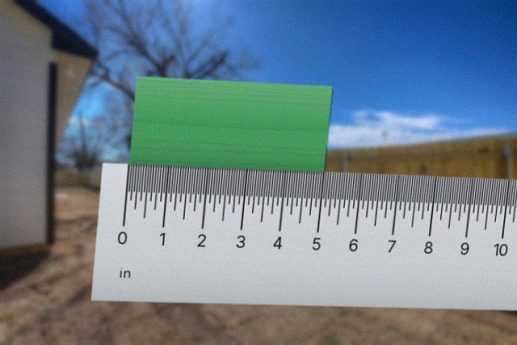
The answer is 5 in
